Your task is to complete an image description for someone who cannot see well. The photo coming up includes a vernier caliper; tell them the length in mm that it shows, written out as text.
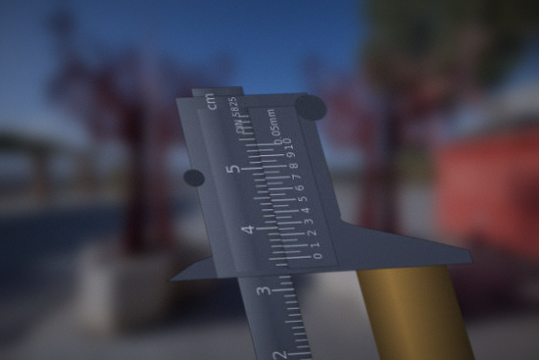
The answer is 35.0 mm
